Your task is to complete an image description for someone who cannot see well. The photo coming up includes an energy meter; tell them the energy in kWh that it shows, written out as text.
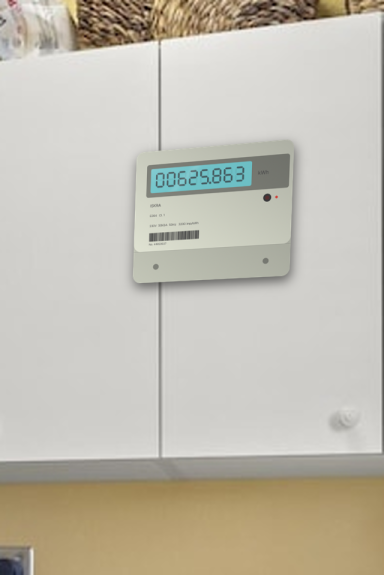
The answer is 625.863 kWh
